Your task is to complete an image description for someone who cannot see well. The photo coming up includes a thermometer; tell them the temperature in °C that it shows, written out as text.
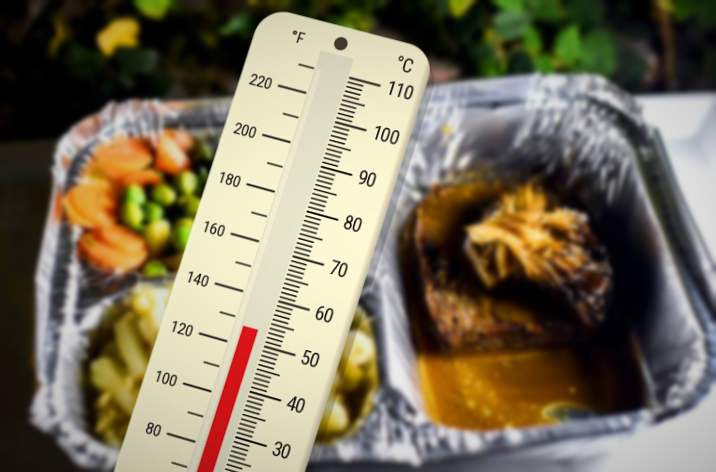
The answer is 53 °C
